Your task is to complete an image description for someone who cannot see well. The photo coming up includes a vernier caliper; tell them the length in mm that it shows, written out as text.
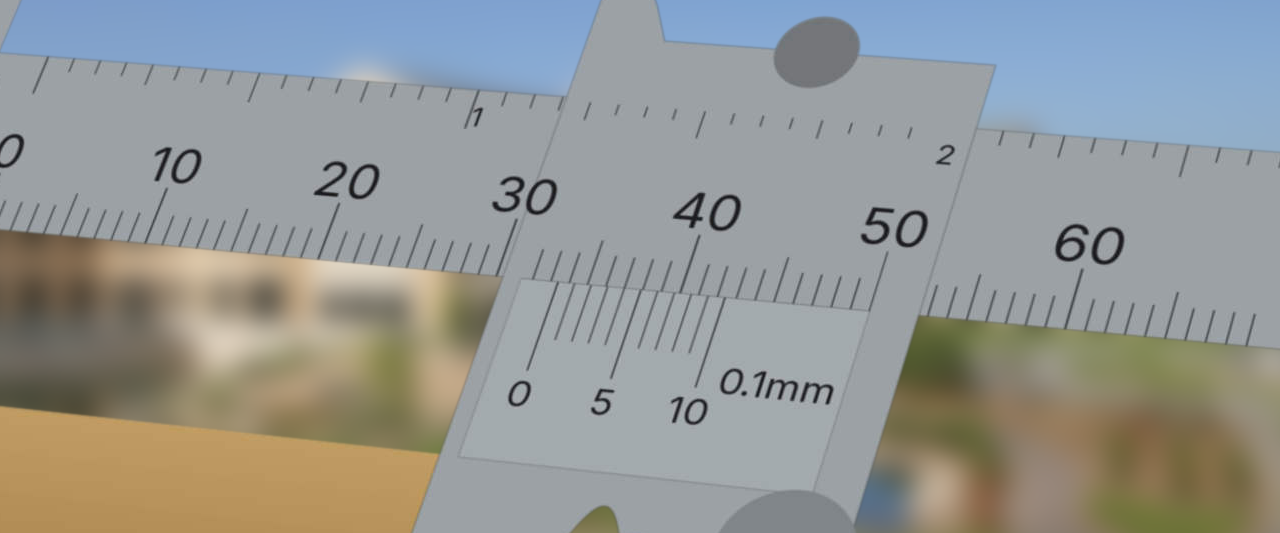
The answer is 33.4 mm
